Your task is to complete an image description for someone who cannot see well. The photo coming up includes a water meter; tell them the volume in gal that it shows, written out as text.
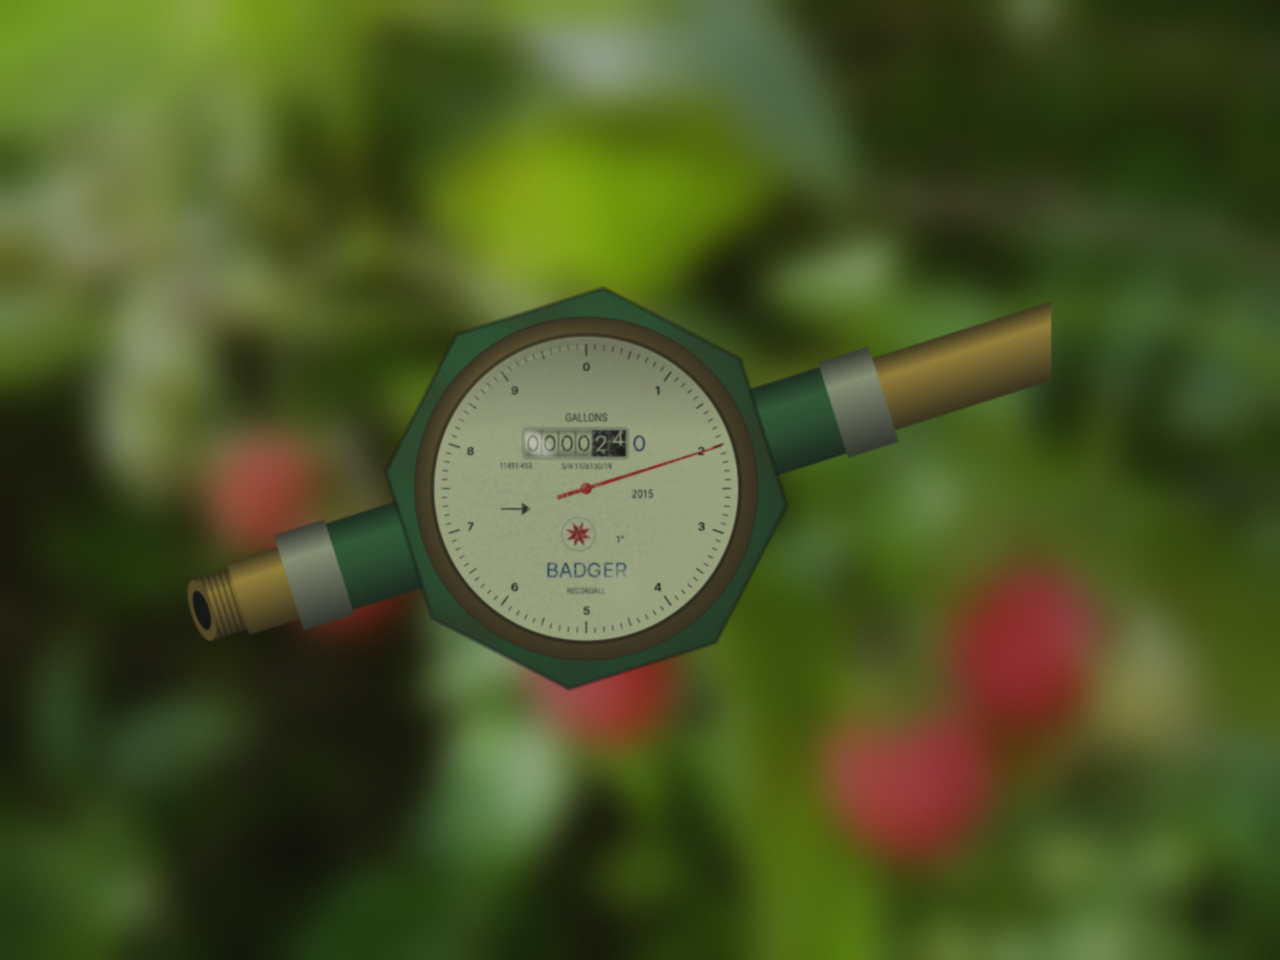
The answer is 242.0 gal
